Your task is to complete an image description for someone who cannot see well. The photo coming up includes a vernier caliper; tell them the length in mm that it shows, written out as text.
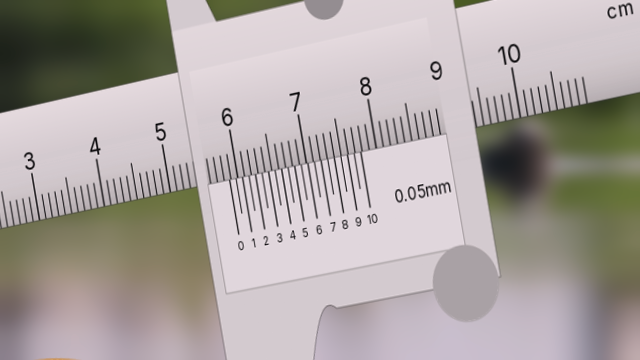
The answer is 58.8 mm
